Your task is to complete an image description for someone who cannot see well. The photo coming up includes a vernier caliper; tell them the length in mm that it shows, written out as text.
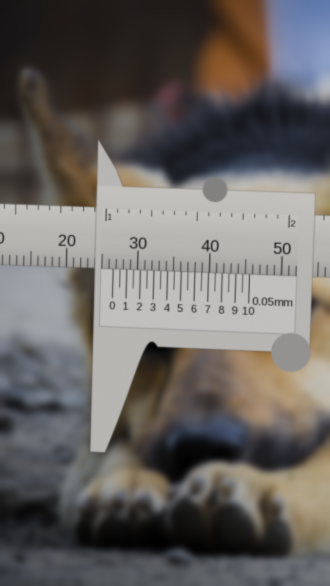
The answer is 26.6 mm
